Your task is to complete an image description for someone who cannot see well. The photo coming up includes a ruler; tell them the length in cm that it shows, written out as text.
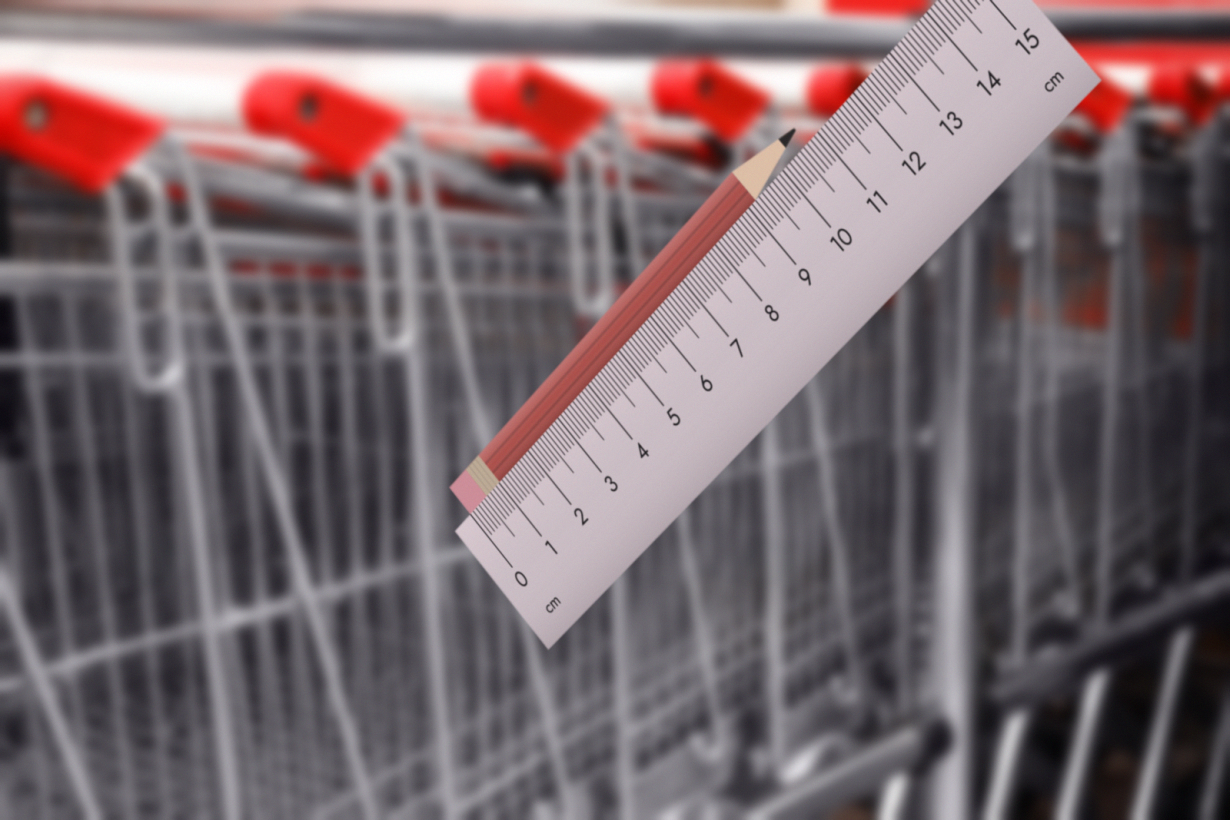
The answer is 10.7 cm
